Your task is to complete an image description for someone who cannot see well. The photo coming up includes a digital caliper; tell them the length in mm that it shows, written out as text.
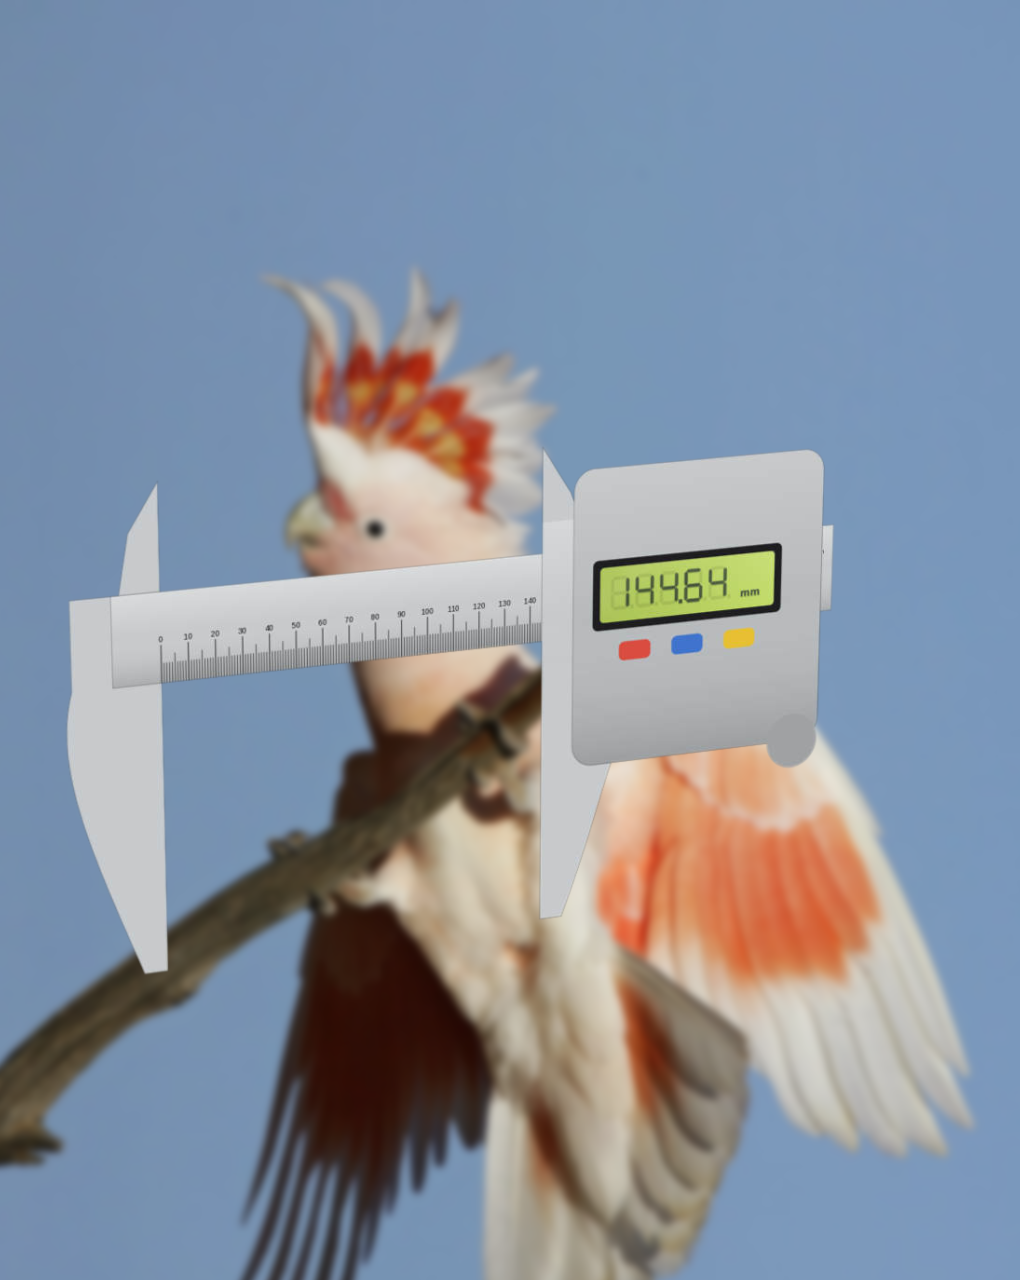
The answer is 144.64 mm
